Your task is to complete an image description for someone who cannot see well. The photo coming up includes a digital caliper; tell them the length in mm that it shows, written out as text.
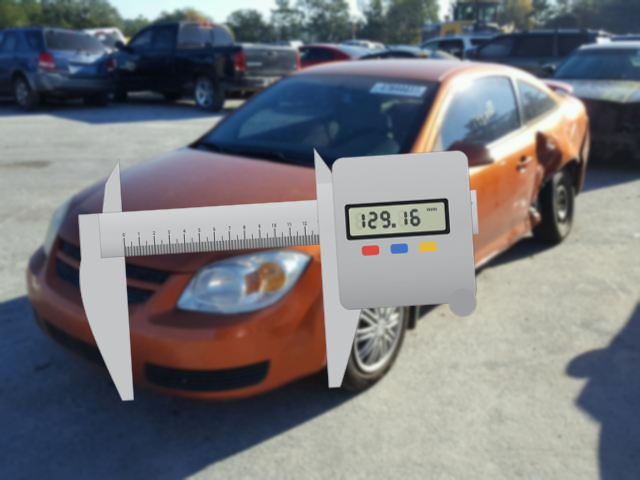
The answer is 129.16 mm
